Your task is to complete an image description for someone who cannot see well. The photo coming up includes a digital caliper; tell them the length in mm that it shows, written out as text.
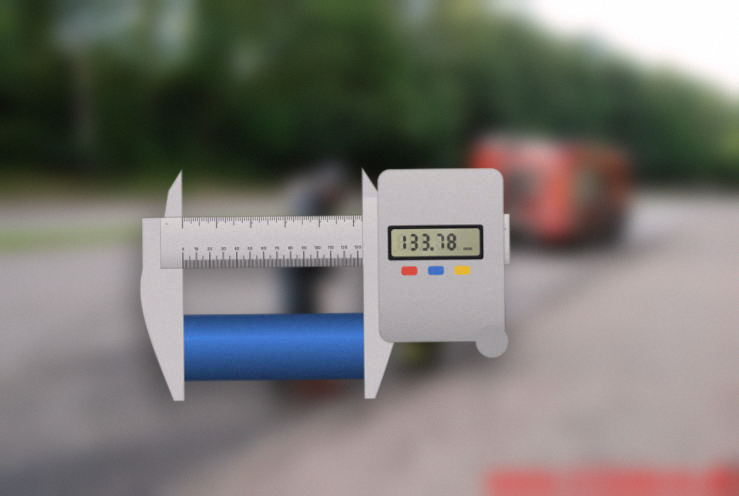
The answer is 133.78 mm
